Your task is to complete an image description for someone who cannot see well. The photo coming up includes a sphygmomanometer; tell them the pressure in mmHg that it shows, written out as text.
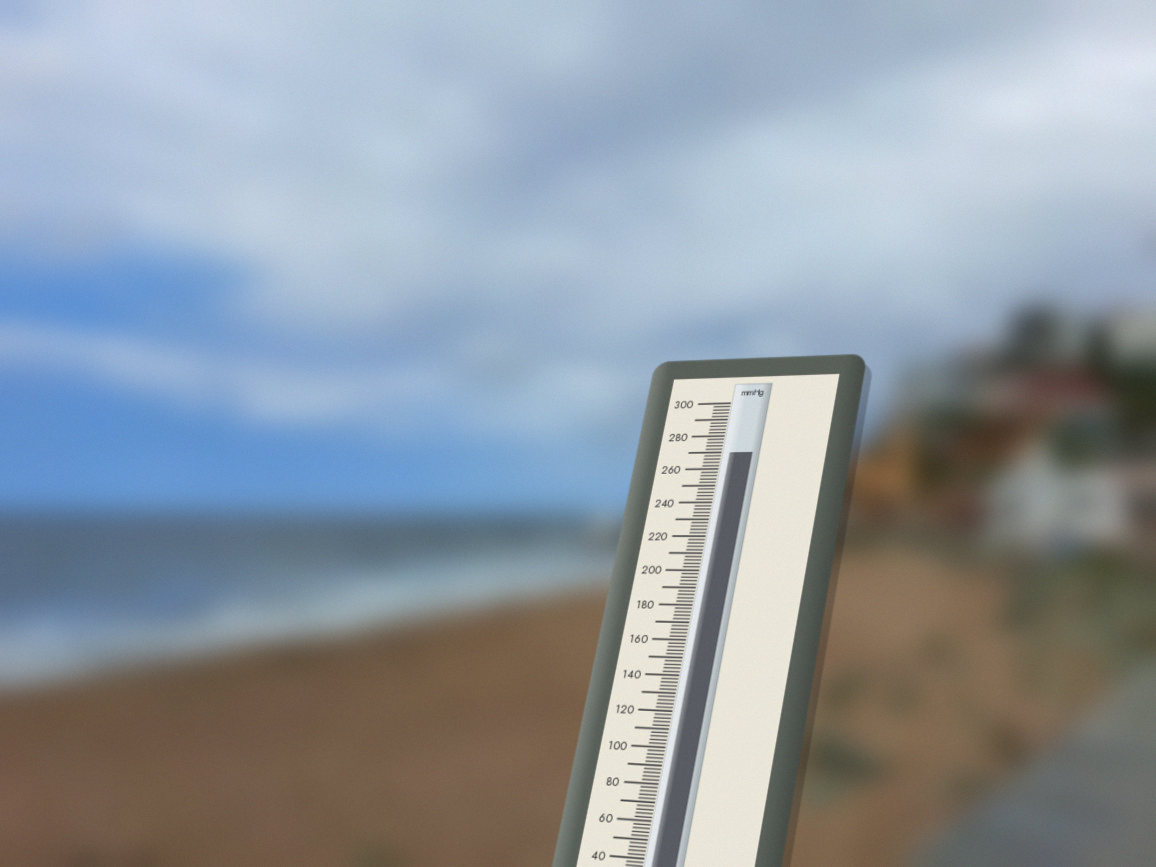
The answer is 270 mmHg
